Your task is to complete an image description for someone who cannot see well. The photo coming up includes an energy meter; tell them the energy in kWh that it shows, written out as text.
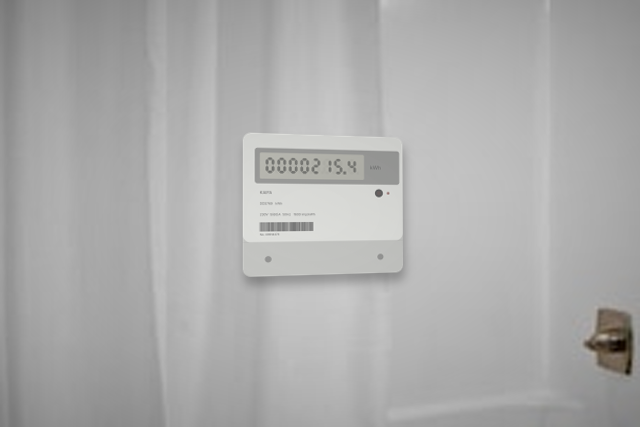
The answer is 215.4 kWh
